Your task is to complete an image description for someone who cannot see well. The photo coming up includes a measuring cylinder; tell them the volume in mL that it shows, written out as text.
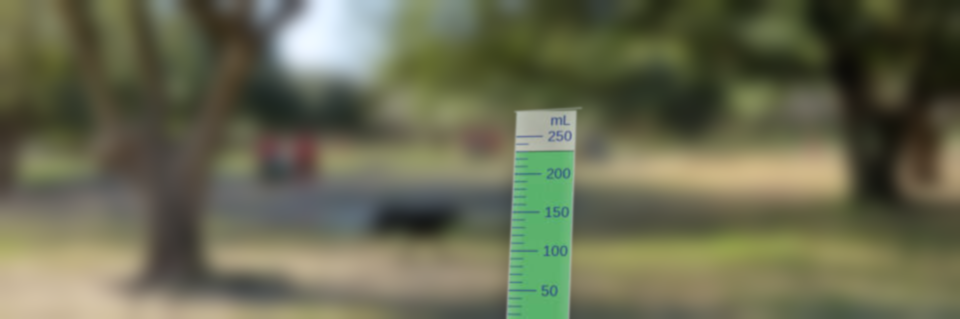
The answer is 230 mL
